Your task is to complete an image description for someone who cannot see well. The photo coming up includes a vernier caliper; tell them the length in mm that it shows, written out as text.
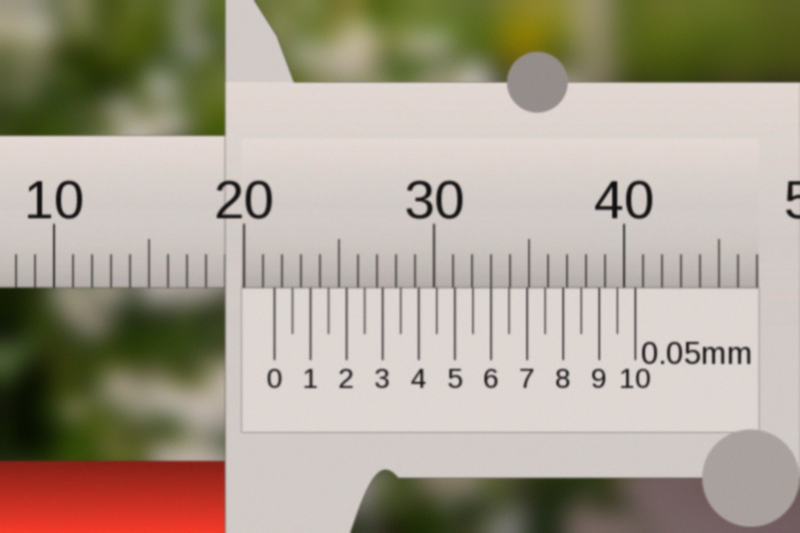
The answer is 21.6 mm
